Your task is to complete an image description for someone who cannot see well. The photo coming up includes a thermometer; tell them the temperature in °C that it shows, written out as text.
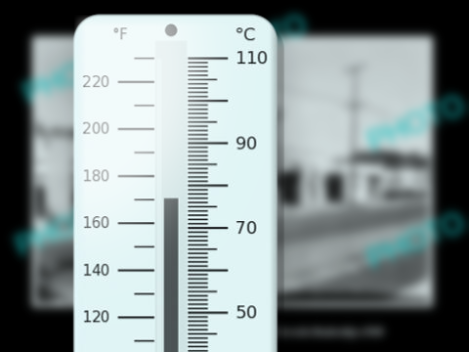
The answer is 77 °C
